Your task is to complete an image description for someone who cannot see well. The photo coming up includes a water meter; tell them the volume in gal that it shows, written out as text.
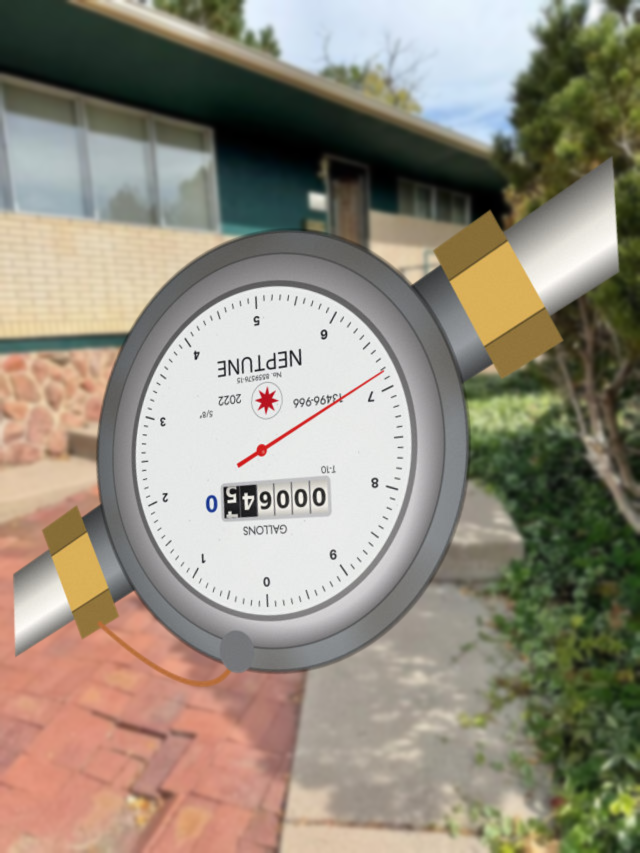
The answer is 6446.8 gal
